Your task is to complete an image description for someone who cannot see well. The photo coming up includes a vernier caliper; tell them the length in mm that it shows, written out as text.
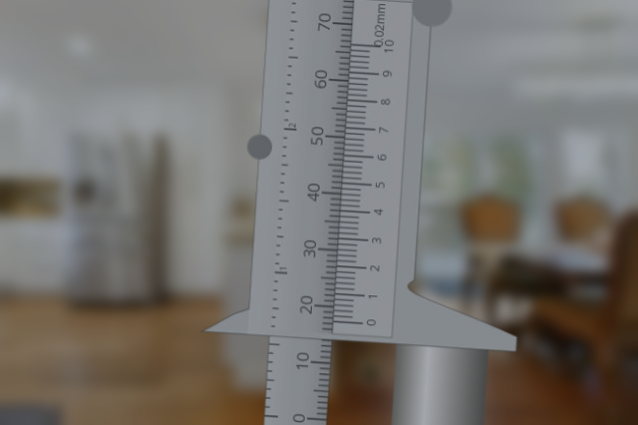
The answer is 17.4 mm
